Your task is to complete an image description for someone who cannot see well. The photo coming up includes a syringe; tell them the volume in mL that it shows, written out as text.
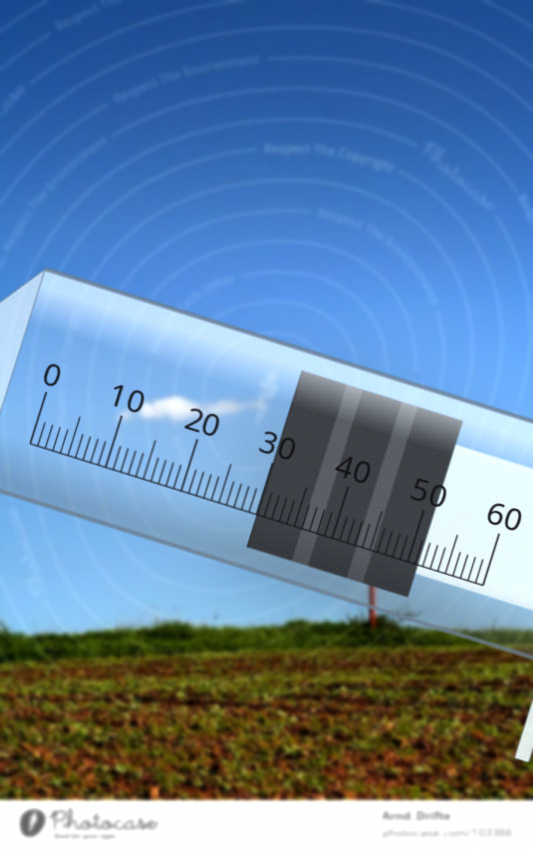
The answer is 30 mL
